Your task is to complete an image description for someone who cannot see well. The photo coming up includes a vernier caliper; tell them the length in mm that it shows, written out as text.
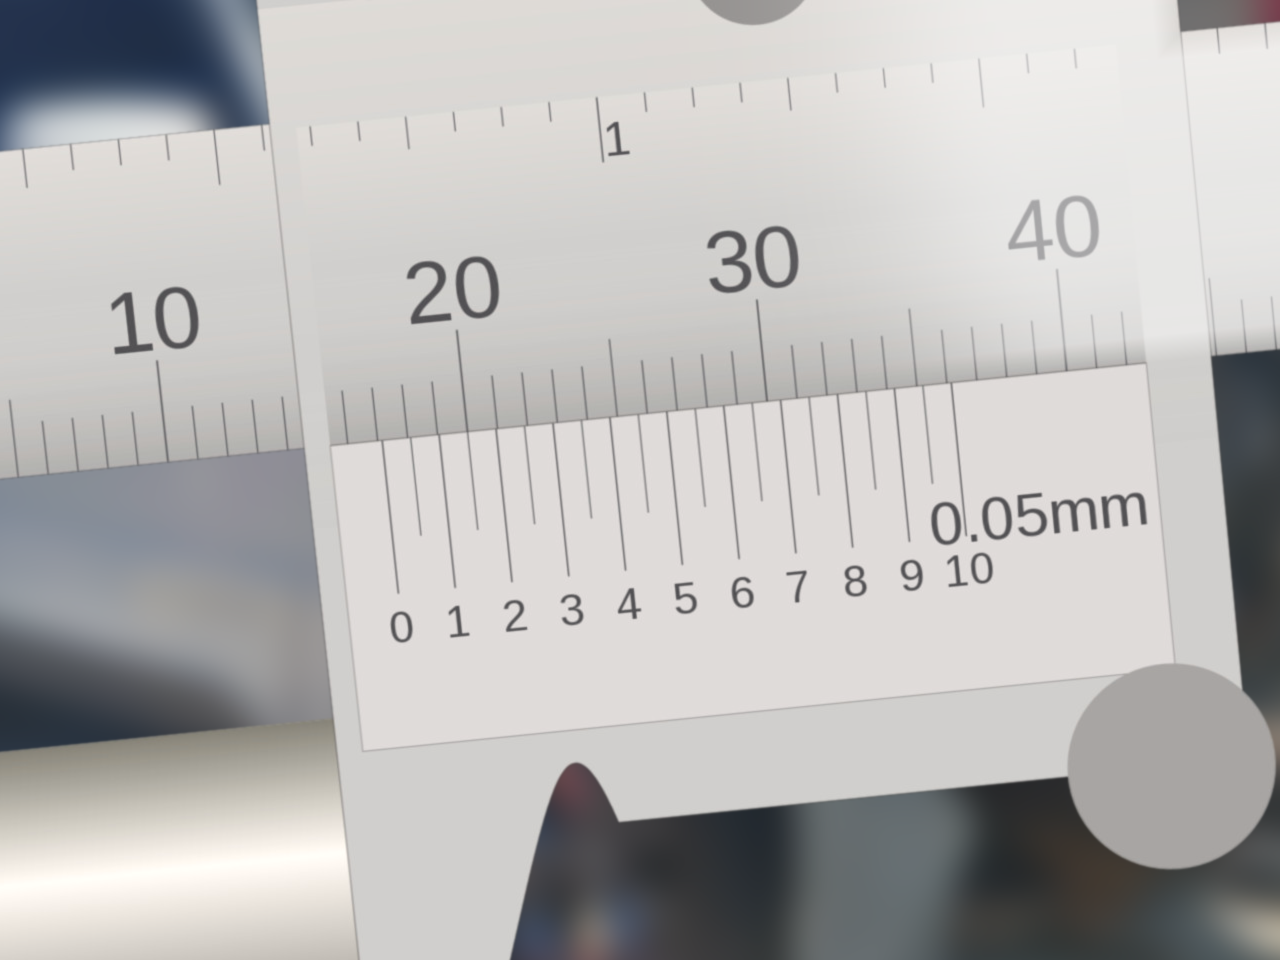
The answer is 17.15 mm
